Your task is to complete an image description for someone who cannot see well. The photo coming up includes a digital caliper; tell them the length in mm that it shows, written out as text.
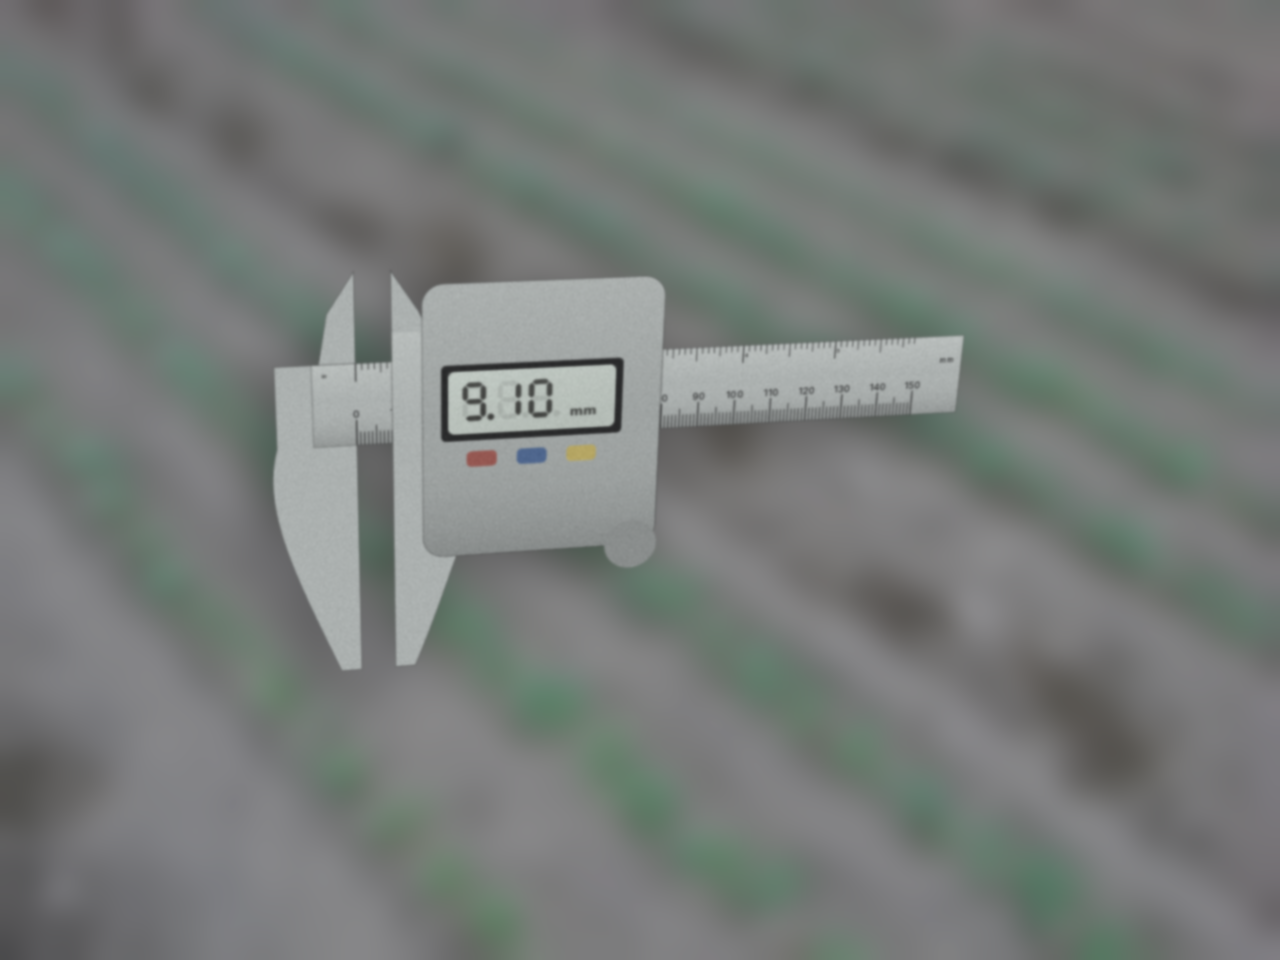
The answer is 9.10 mm
